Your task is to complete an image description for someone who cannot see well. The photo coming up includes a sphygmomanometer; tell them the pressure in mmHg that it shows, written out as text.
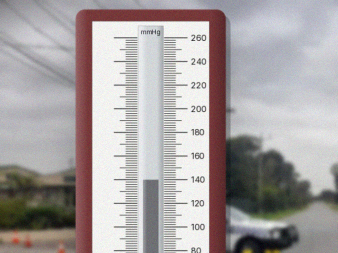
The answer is 140 mmHg
